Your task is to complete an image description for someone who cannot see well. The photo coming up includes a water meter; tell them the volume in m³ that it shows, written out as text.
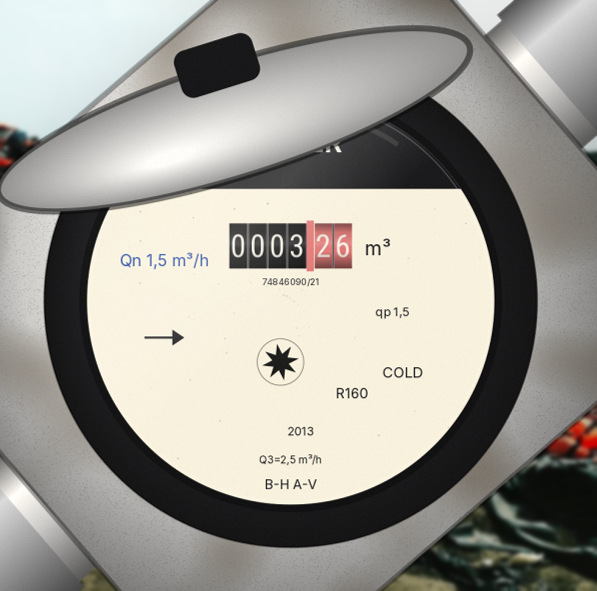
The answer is 3.26 m³
